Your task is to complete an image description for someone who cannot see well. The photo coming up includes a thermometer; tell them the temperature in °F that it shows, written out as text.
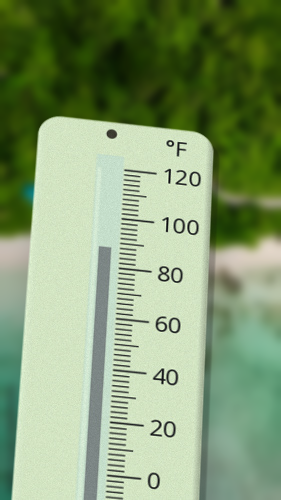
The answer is 88 °F
